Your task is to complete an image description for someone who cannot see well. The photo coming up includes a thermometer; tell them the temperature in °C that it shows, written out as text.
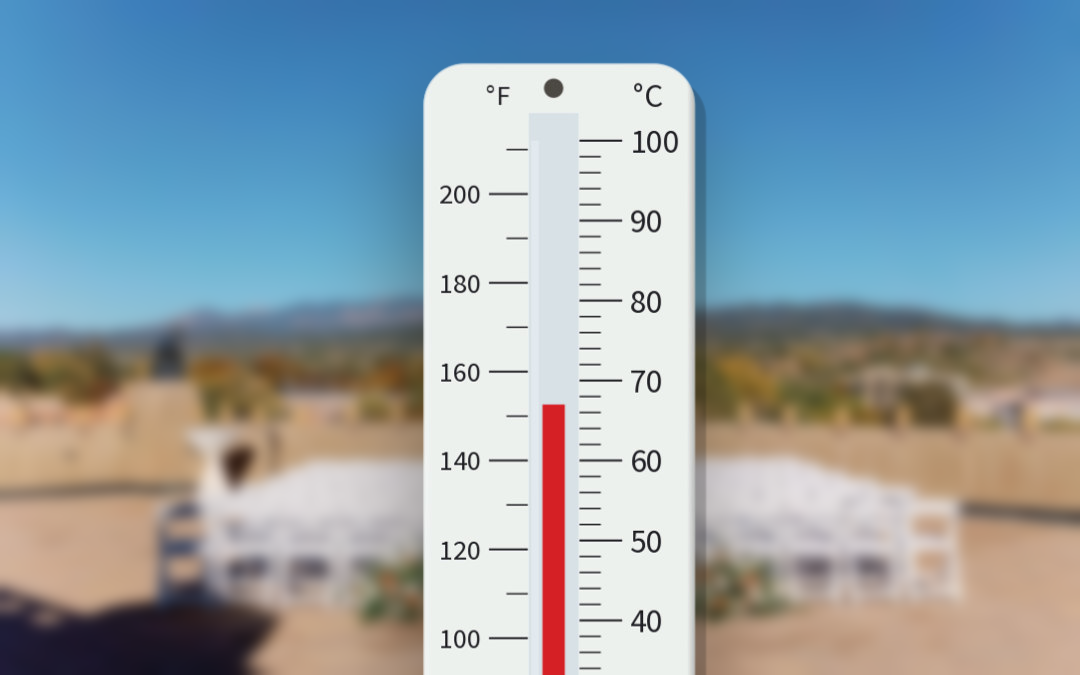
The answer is 67 °C
